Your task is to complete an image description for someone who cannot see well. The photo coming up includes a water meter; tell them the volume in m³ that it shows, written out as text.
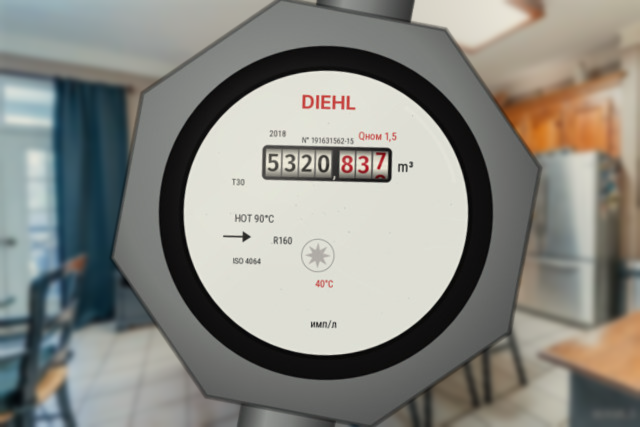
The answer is 5320.837 m³
